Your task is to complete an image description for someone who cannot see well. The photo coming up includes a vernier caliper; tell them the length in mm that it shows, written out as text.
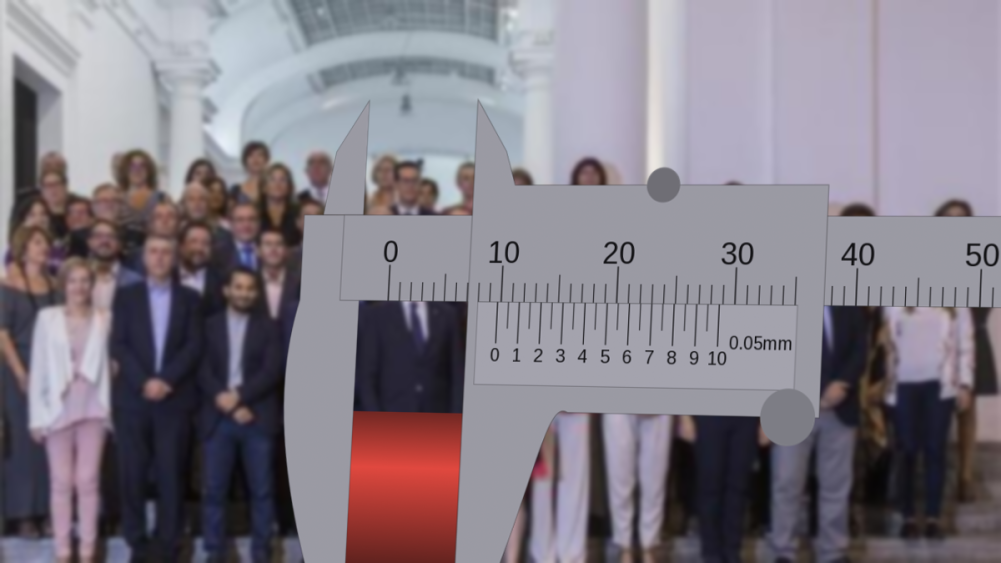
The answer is 9.7 mm
